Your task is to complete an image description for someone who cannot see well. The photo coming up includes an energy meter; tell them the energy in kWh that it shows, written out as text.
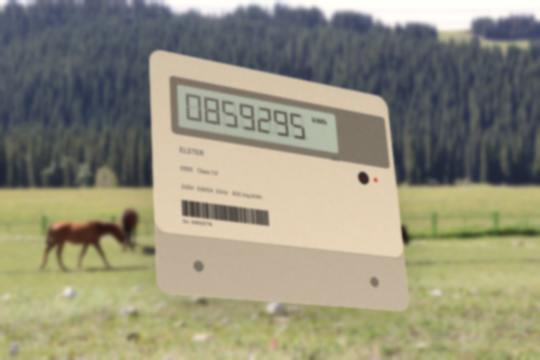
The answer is 859295 kWh
